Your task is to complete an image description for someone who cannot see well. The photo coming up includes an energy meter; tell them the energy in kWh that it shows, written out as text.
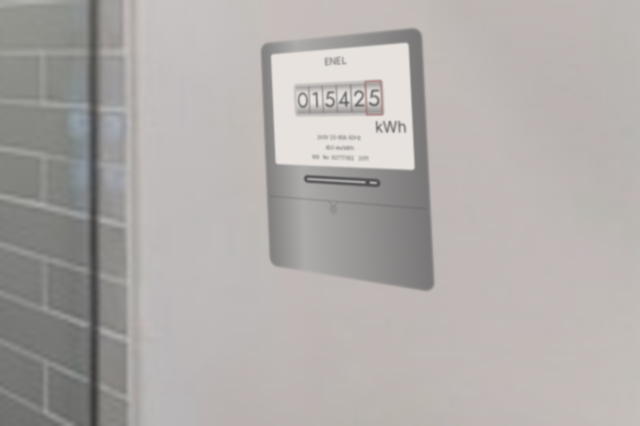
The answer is 1542.5 kWh
